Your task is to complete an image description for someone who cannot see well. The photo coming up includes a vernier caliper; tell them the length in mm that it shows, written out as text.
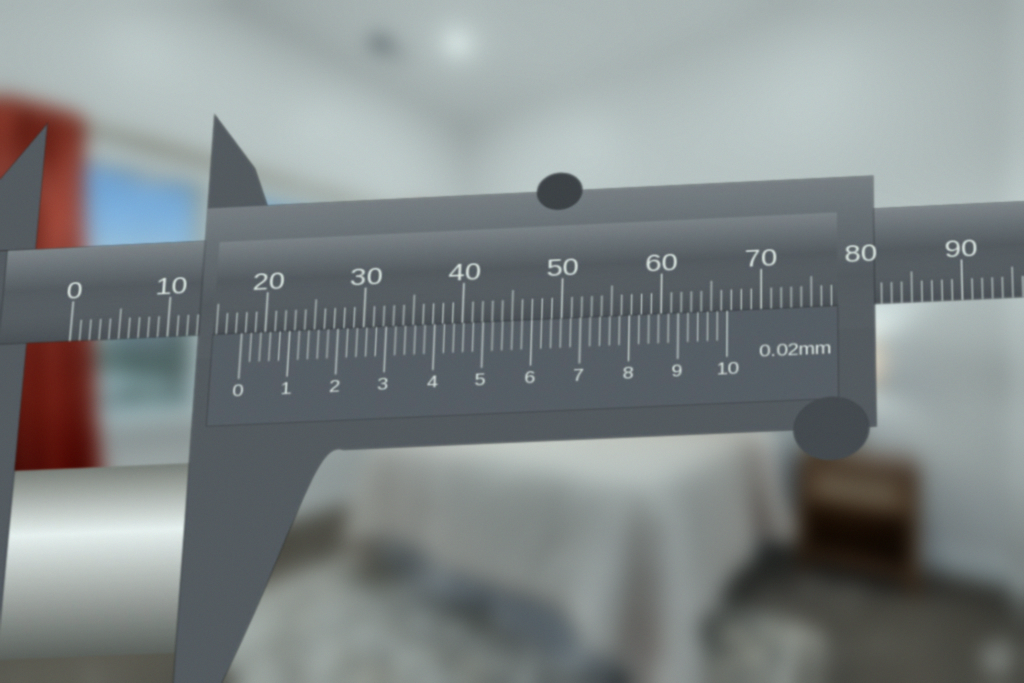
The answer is 17.6 mm
